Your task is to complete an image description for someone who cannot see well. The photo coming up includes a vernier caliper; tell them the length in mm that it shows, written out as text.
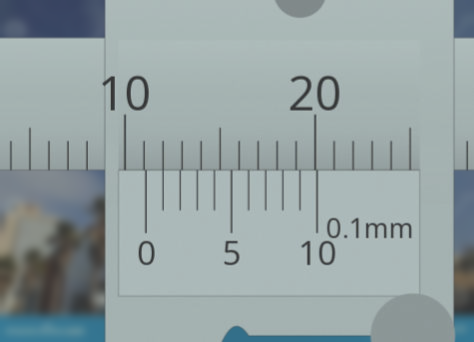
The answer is 11.1 mm
